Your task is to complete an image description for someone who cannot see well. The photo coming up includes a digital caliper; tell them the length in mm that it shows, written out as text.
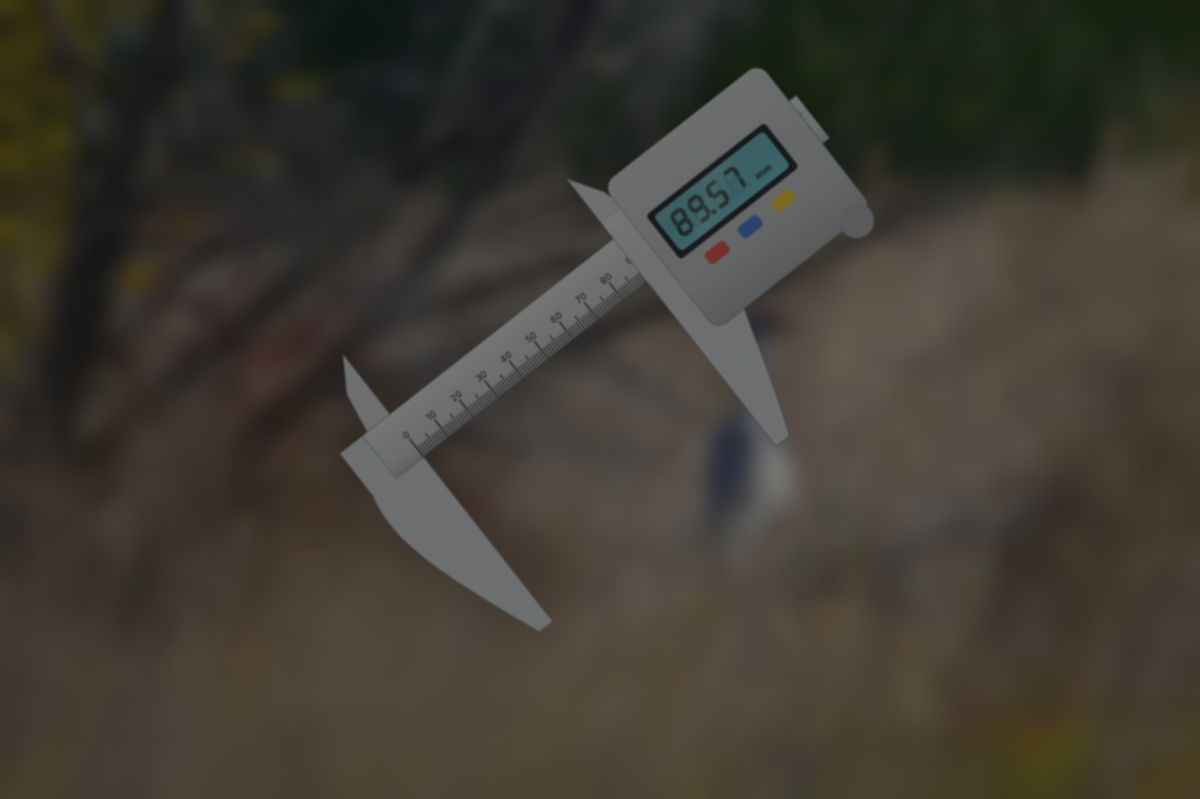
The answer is 89.57 mm
